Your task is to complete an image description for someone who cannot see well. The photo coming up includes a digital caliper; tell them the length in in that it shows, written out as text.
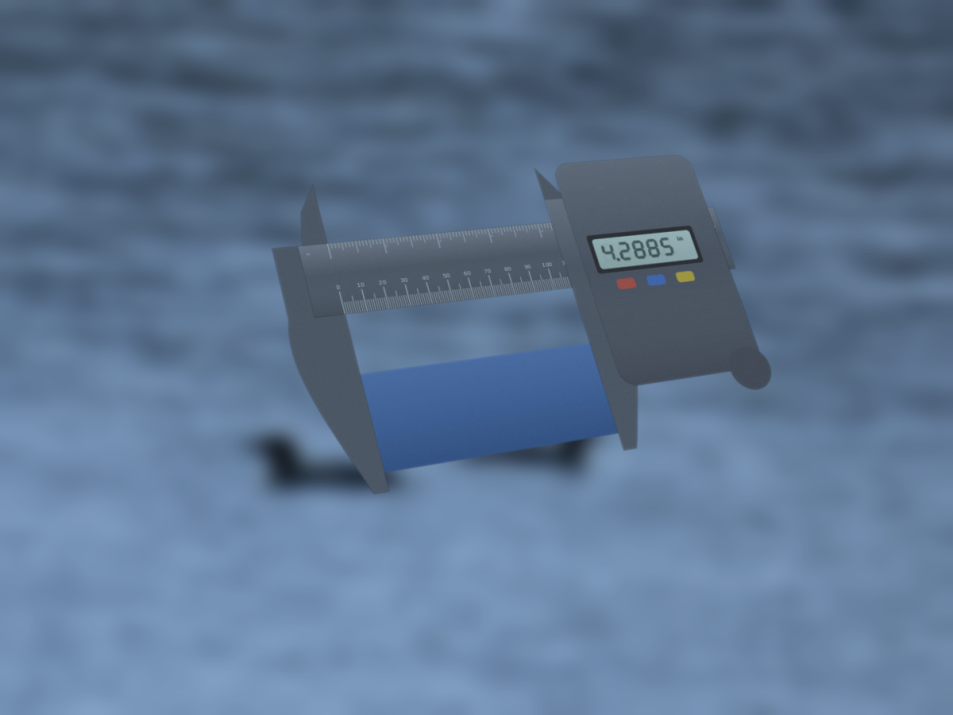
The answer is 4.2885 in
